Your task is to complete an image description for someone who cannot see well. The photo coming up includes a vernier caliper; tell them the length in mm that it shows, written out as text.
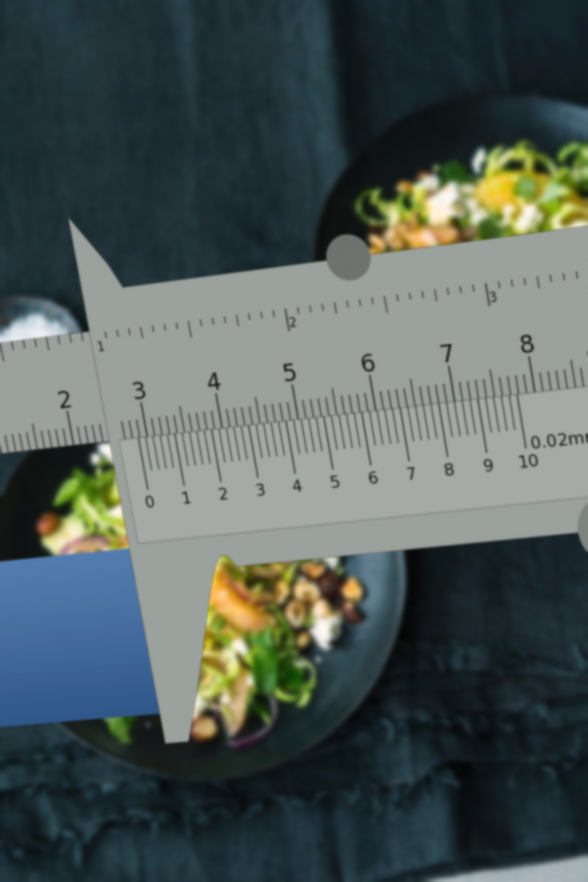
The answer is 28.8 mm
